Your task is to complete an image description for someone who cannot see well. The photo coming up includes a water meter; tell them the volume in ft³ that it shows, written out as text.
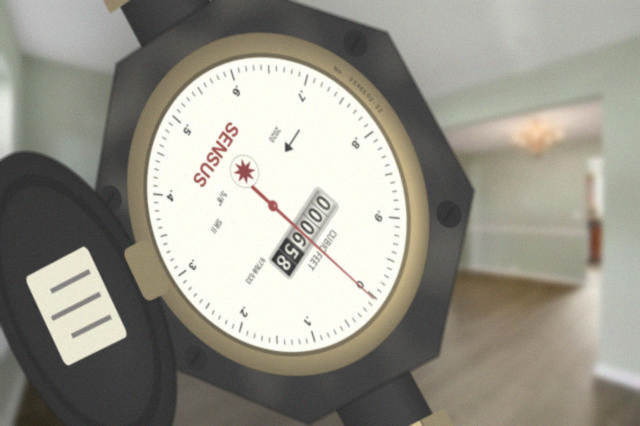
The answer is 658.00 ft³
